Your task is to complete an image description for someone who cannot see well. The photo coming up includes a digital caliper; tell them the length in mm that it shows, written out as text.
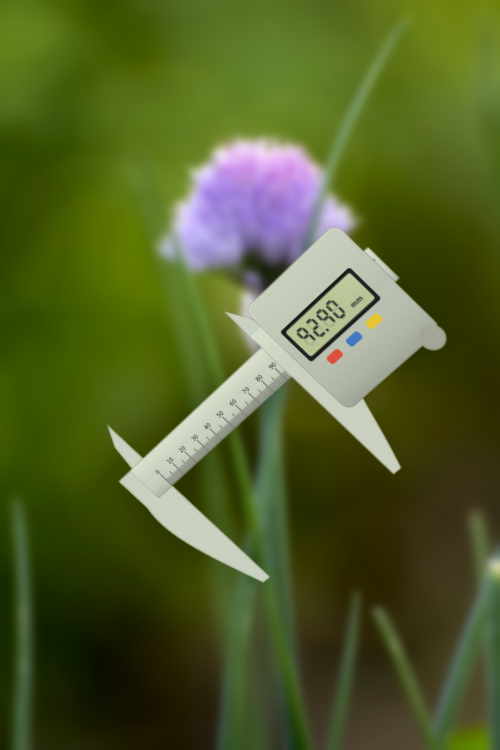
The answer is 92.90 mm
